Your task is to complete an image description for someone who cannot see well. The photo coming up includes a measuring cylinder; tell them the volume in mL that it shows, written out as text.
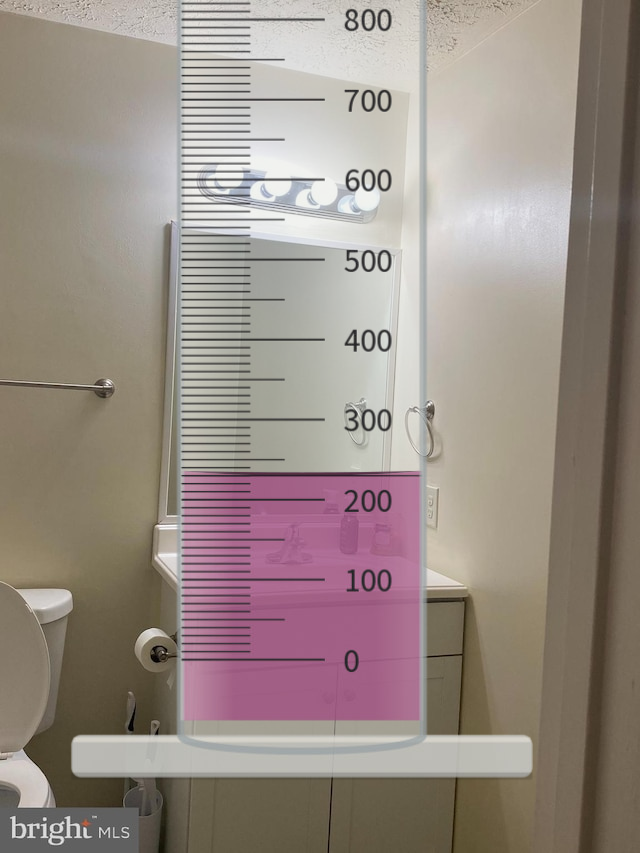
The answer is 230 mL
